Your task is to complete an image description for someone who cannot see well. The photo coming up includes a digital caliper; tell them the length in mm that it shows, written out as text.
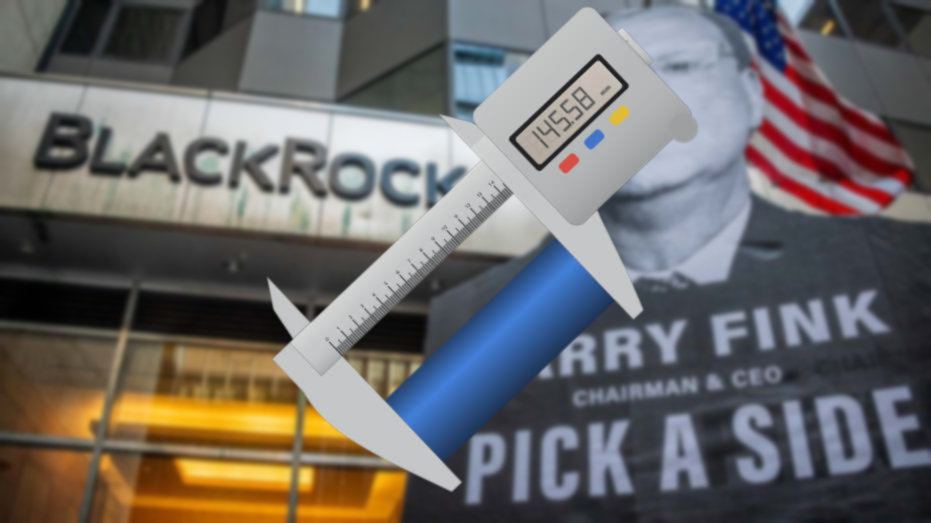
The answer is 145.58 mm
